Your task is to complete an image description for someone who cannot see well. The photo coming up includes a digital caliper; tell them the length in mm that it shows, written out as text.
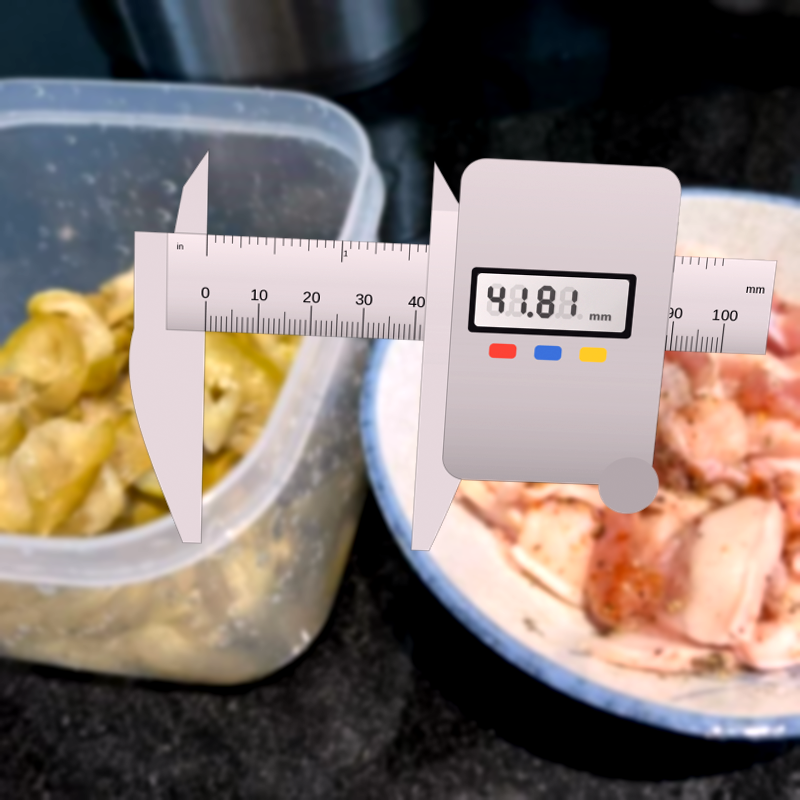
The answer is 41.81 mm
